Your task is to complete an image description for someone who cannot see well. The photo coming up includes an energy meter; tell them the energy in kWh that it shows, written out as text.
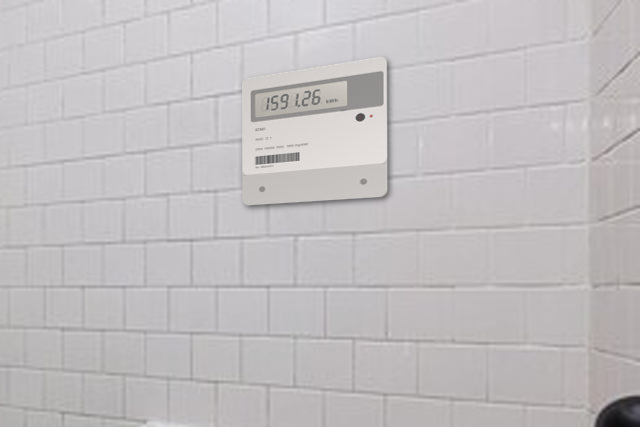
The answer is 1591.26 kWh
